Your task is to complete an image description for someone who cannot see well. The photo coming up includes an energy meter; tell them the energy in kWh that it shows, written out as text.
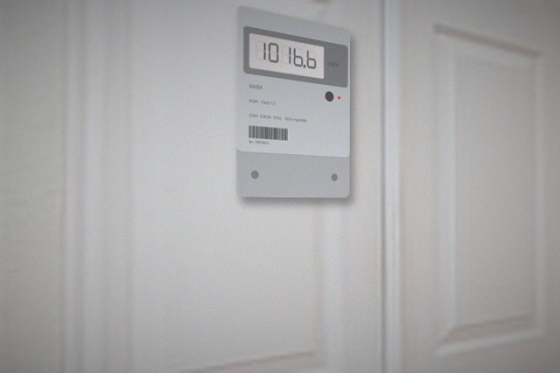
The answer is 1016.6 kWh
